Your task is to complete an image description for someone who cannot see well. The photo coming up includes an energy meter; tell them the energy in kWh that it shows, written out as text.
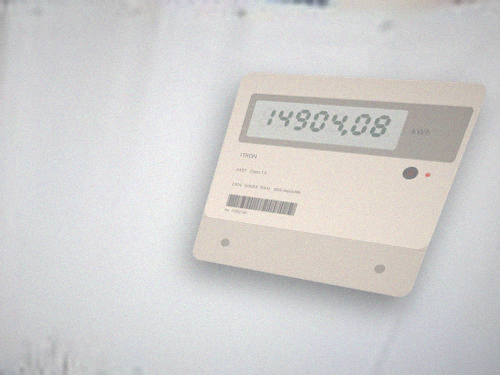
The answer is 14904.08 kWh
